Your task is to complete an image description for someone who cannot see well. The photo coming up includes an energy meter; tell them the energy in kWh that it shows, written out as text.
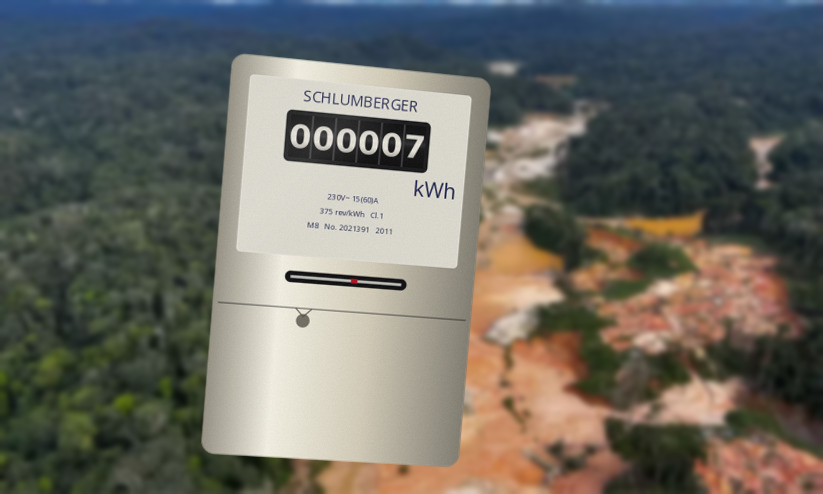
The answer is 7 kWh
